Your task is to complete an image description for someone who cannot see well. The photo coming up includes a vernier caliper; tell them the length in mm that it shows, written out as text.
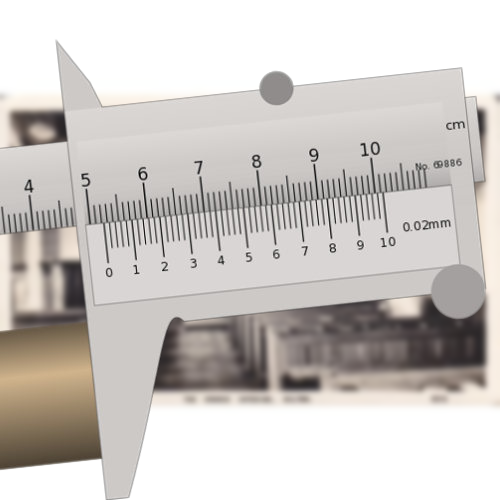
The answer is 52.4 mm
